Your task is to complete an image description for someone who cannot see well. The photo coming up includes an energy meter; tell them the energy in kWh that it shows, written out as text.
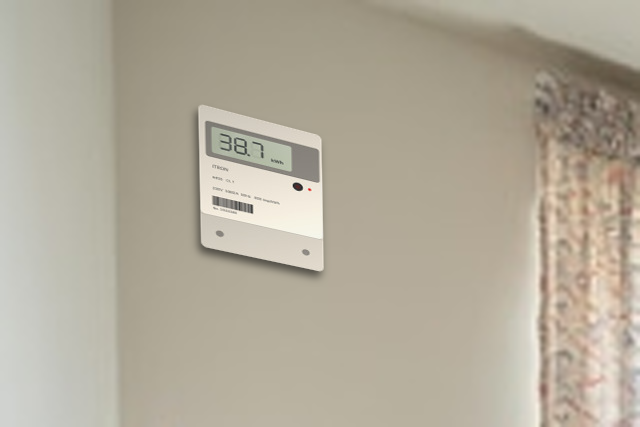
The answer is 38.7 kWh
